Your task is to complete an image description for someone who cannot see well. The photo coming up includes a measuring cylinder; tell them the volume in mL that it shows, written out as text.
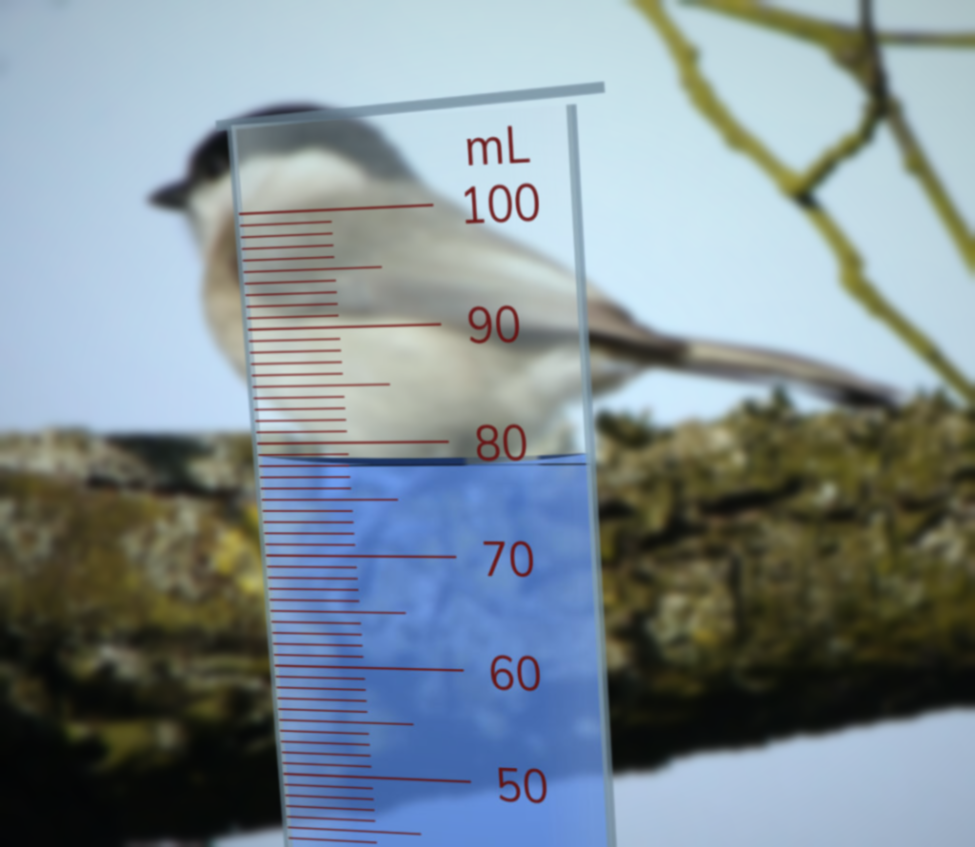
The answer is 78 mL
